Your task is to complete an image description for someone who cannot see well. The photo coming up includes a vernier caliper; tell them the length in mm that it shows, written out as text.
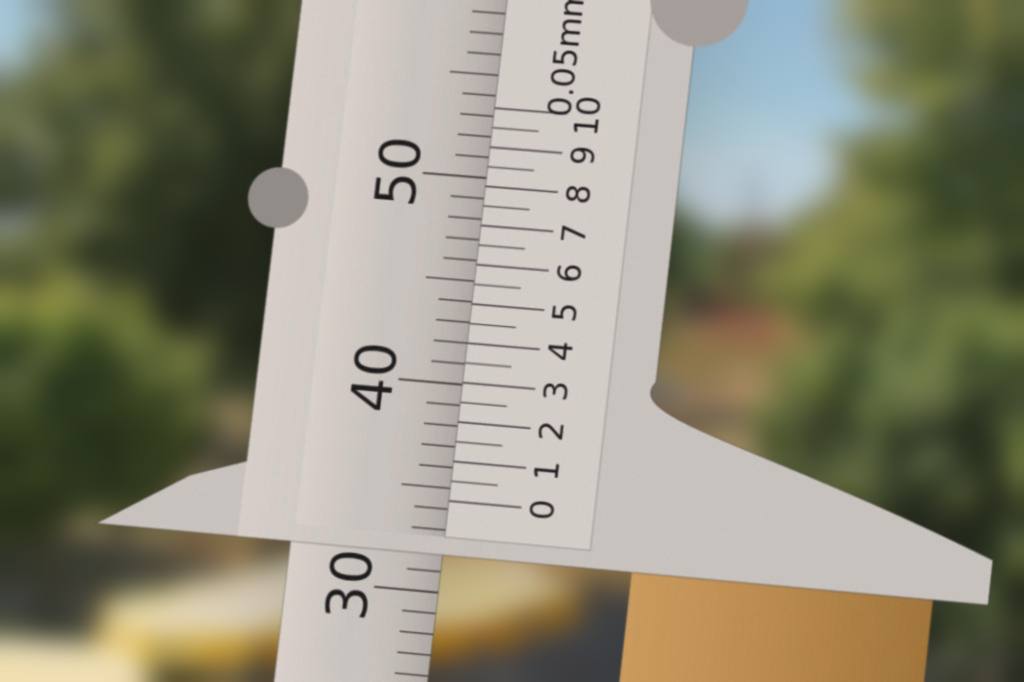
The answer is 34.4 mm
